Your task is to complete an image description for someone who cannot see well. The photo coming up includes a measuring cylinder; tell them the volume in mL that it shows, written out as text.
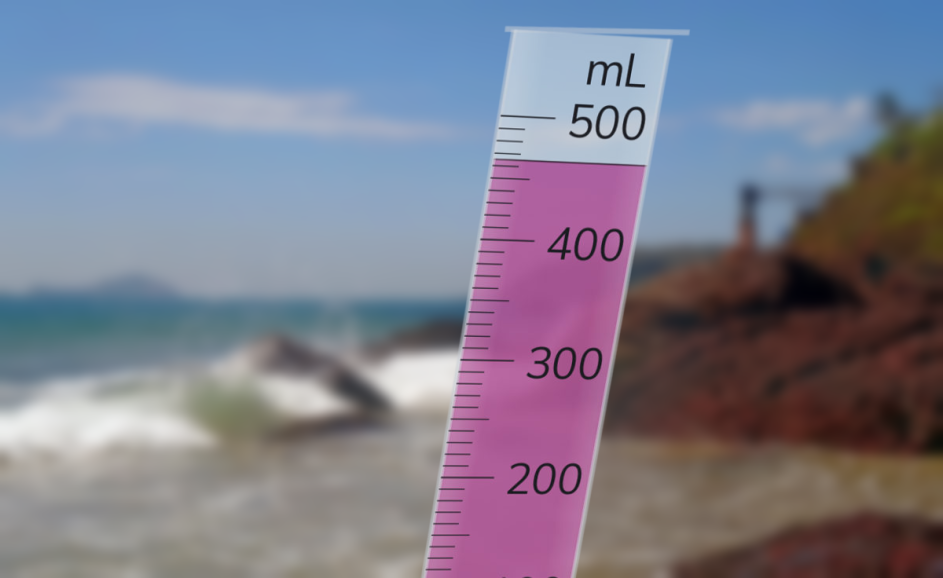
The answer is 465 mL
